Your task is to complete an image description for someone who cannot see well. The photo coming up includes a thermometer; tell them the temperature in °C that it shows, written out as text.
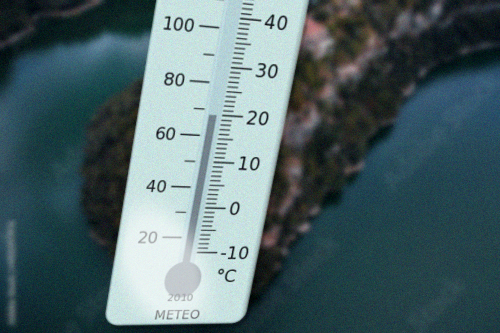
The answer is 20 °C
